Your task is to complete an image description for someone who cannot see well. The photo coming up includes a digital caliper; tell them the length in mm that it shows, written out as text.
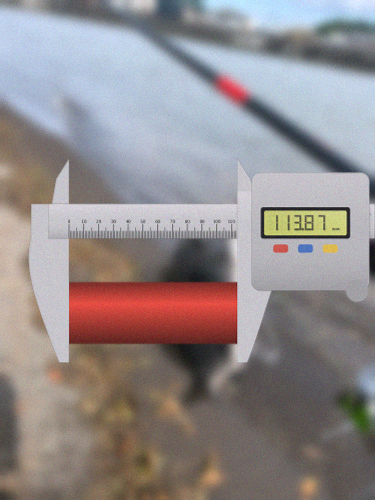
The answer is 113.87 mm
